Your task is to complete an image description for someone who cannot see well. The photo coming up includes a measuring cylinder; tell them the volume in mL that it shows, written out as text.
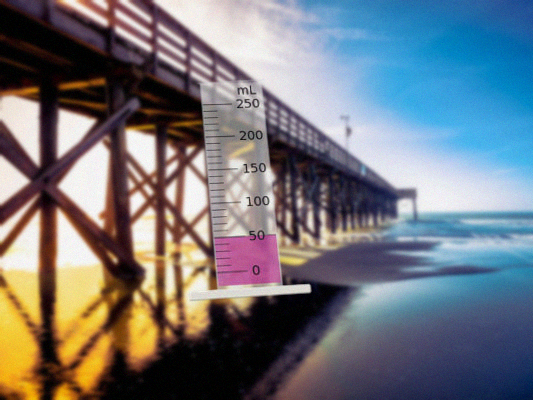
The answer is 50 mL
